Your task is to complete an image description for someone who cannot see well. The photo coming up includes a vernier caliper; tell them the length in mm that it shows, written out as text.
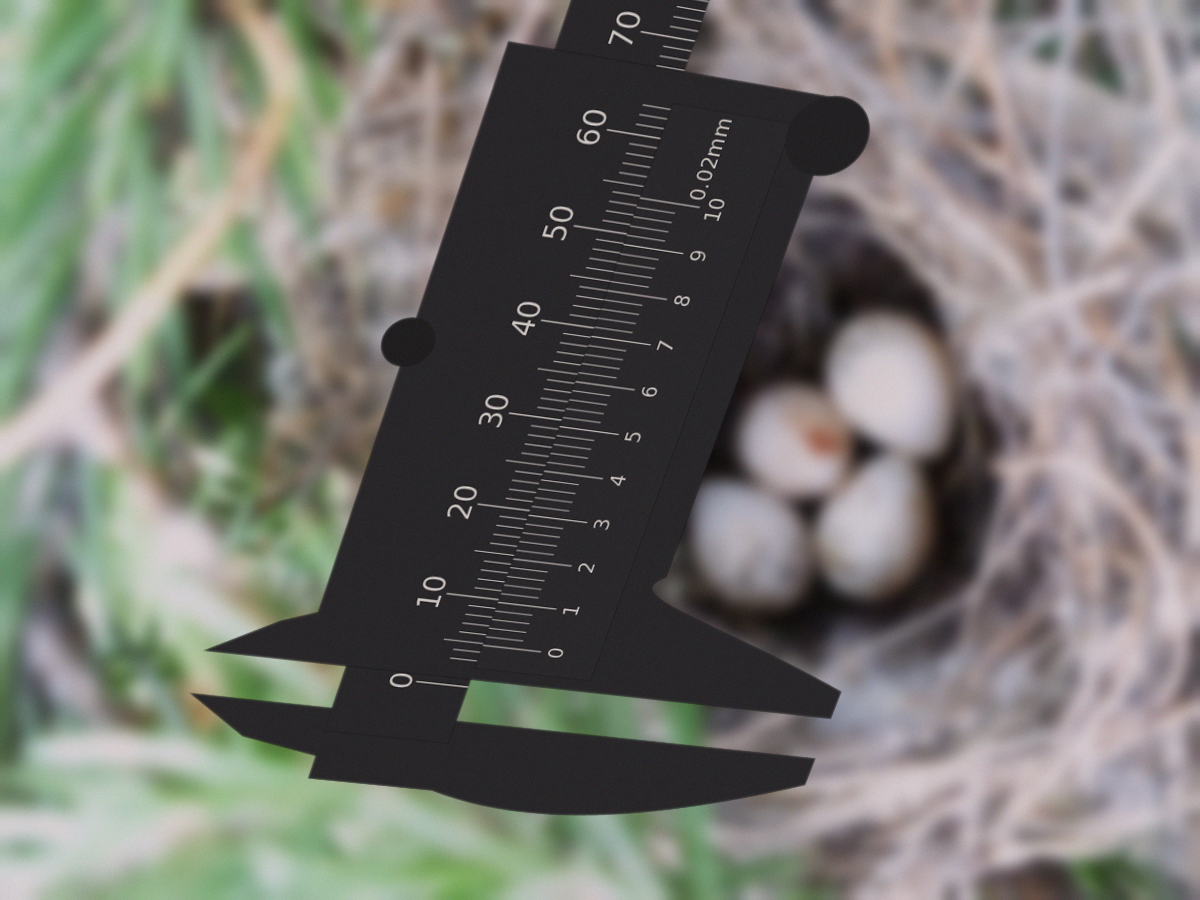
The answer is 4.8 mm
